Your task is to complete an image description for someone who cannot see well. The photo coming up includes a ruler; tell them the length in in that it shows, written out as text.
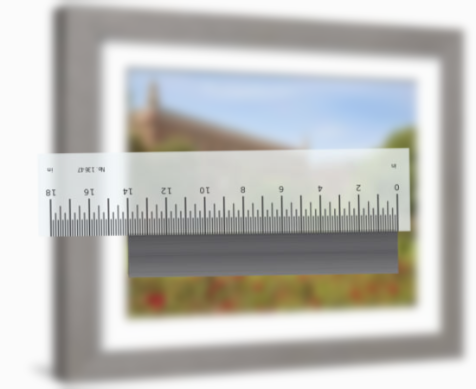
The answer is 14 in
